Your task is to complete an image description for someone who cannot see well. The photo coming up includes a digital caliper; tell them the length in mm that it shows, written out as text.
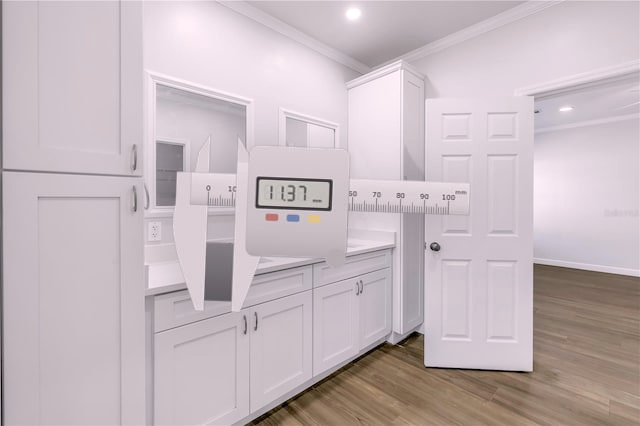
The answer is 11.37 mm
